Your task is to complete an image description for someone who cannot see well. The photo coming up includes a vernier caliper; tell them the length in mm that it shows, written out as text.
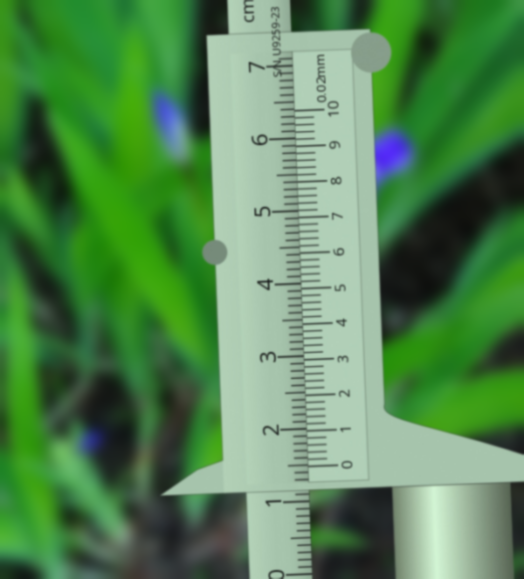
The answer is 14.8 mm
